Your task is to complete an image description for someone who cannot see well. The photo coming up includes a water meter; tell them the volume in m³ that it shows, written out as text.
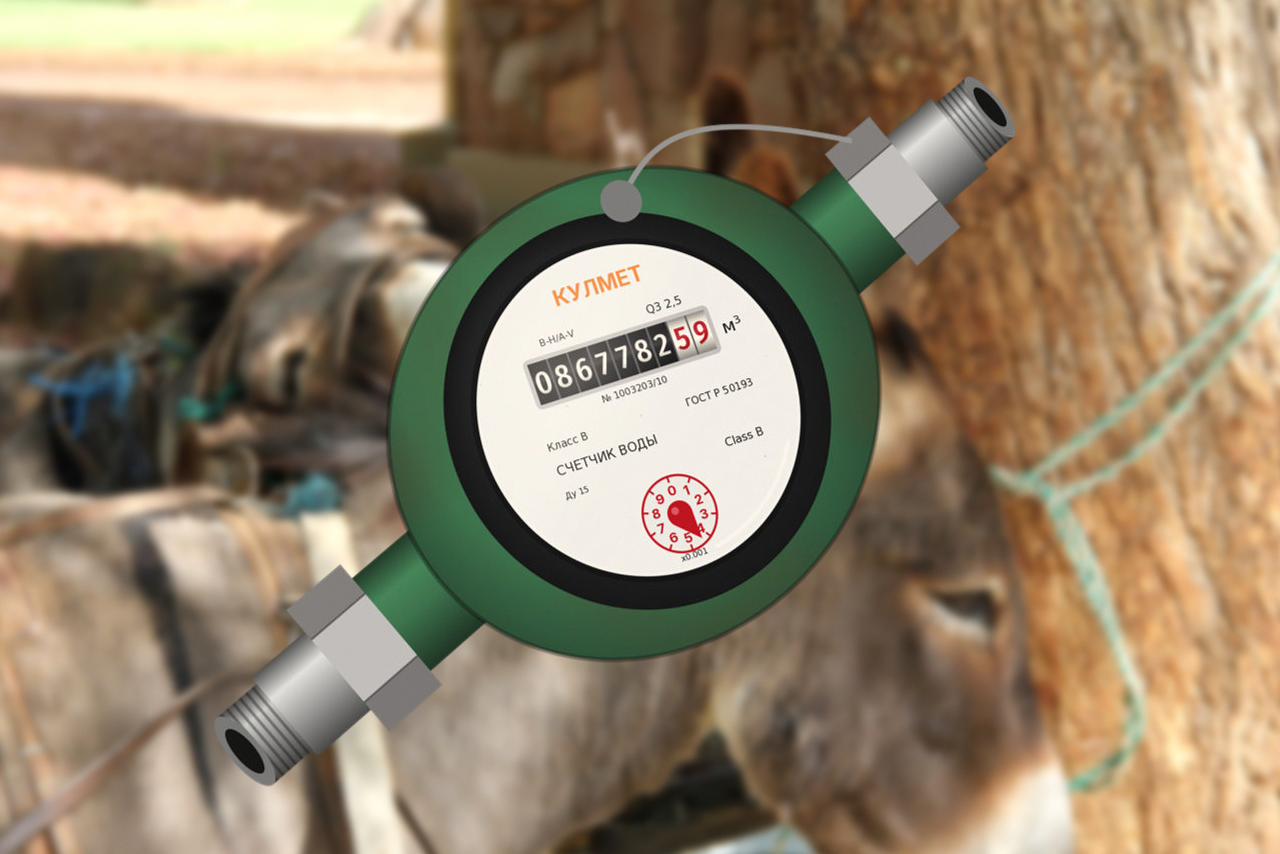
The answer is 867782.594 m³
